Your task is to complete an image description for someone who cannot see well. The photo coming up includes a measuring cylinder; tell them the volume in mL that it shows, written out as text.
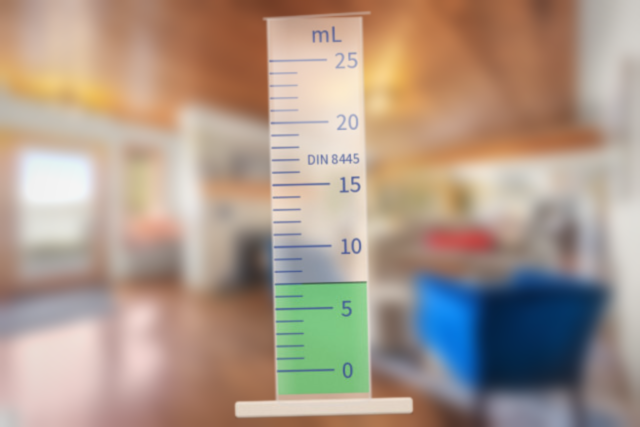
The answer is 7 mL
